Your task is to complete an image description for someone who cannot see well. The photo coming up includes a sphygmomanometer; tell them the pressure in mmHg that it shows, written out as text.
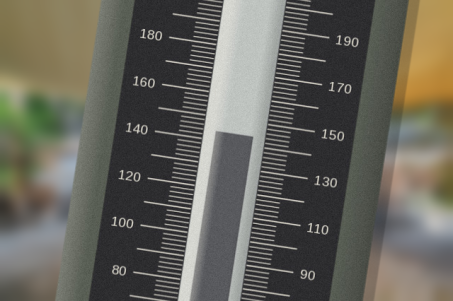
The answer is 144 mmHg
